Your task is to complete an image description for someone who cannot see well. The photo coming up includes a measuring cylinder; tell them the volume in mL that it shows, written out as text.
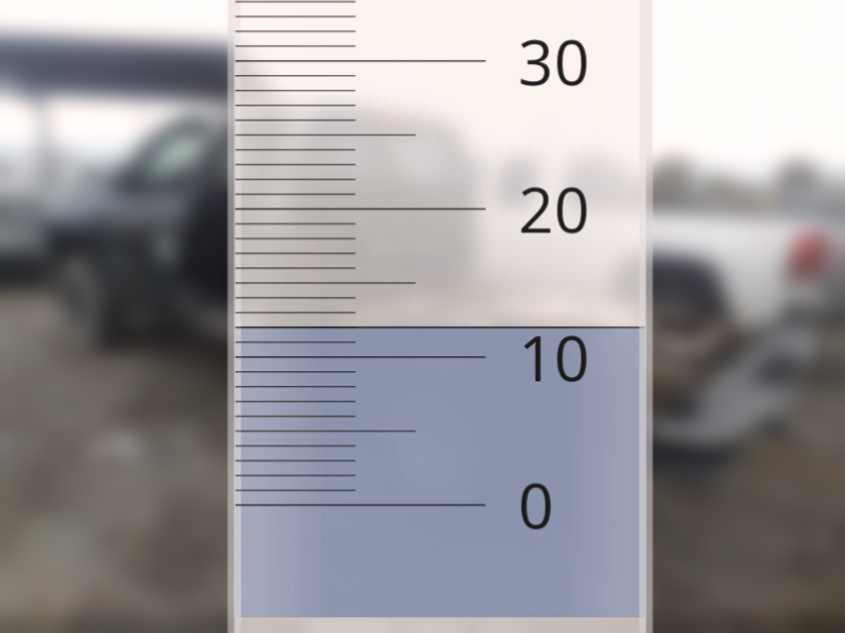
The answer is 12 mL
